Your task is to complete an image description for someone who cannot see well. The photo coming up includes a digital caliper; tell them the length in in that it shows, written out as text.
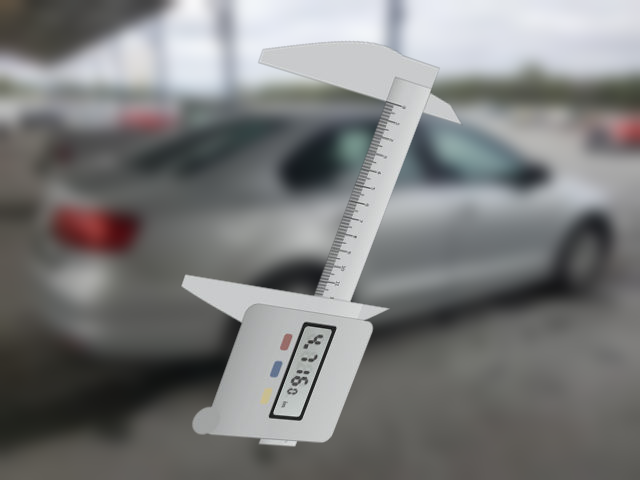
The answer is 4.7160 in
